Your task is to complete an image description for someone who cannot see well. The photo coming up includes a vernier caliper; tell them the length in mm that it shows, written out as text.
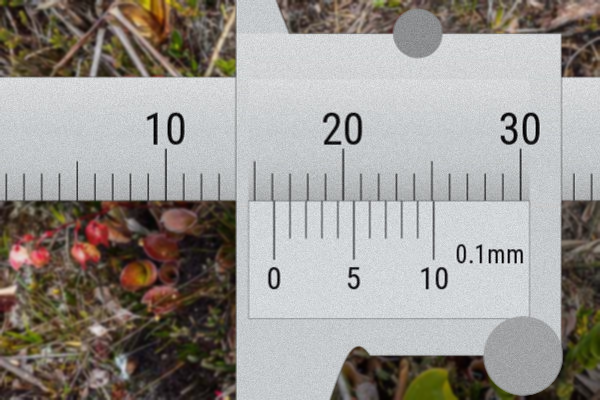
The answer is 16.1 mm
